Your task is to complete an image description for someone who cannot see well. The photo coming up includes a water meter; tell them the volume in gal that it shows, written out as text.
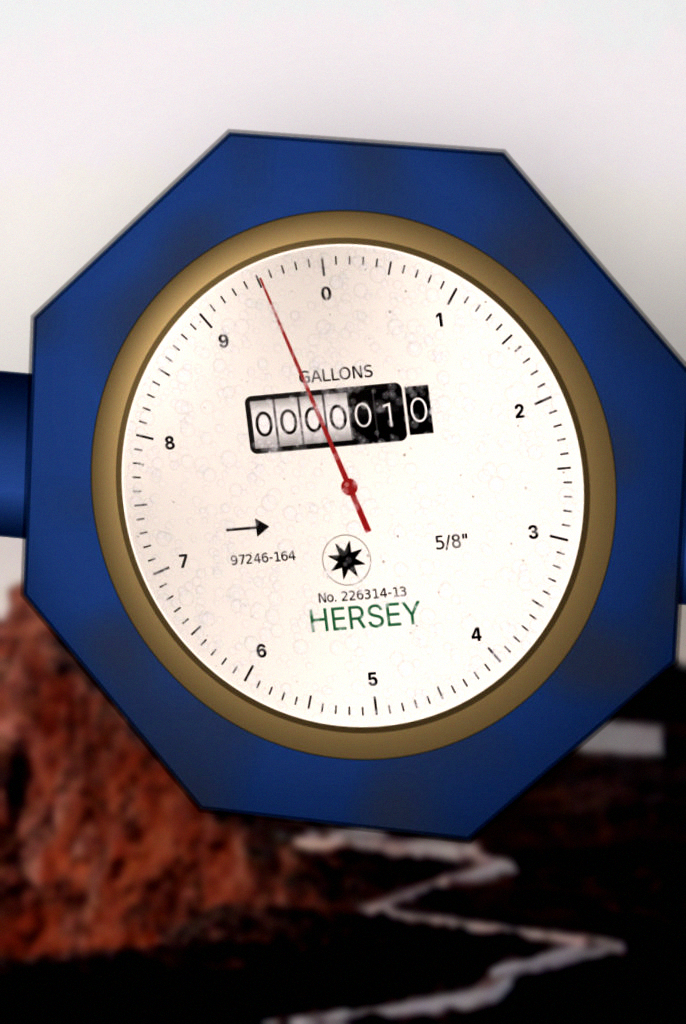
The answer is 9.5 gal
